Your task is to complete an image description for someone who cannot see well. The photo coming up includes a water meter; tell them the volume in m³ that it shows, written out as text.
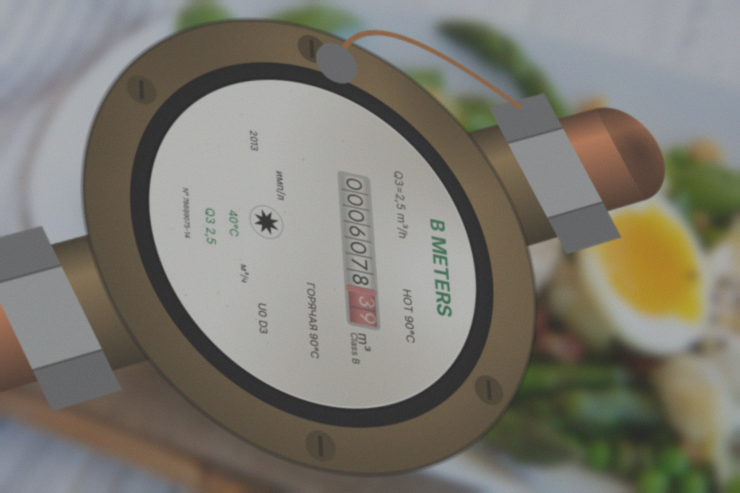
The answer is 6078.39 m³
